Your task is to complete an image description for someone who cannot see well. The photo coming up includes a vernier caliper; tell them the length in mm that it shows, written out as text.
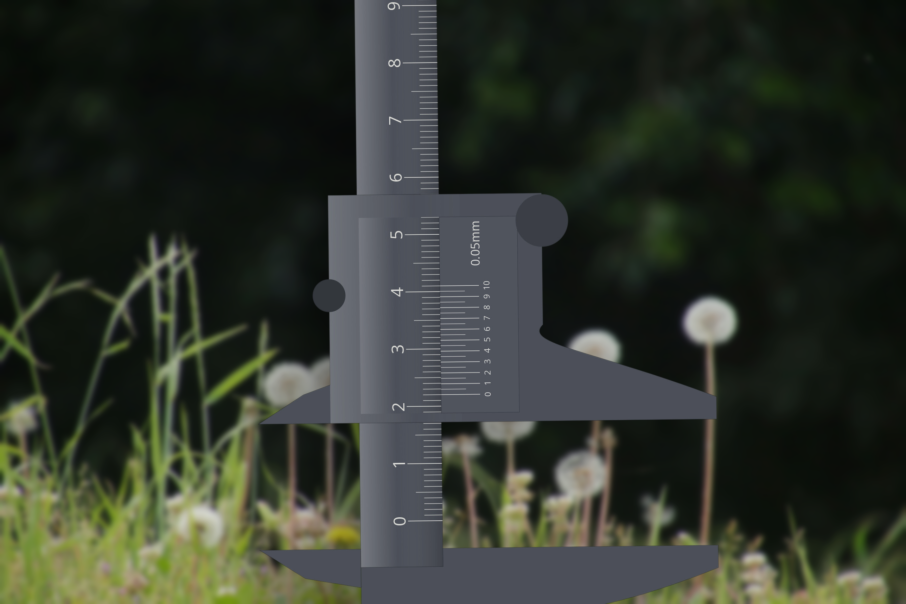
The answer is 22.0 mm
